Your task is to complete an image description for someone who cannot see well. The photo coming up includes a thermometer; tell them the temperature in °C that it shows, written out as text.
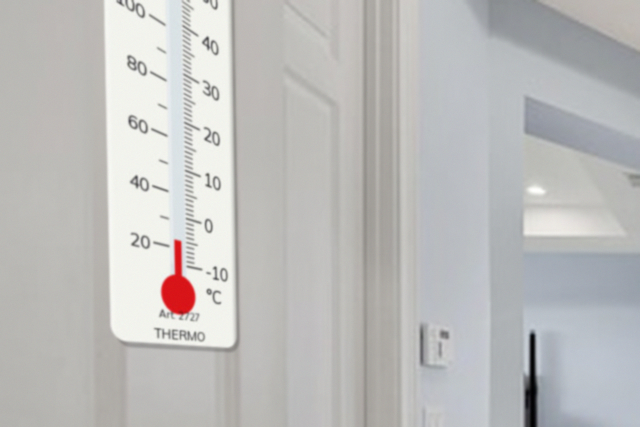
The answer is -5 °C
